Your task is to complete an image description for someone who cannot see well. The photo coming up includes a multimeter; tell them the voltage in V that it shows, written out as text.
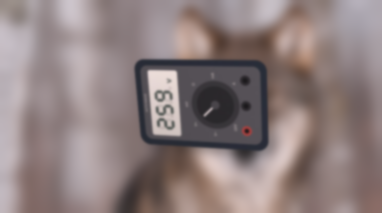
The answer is 259 V
